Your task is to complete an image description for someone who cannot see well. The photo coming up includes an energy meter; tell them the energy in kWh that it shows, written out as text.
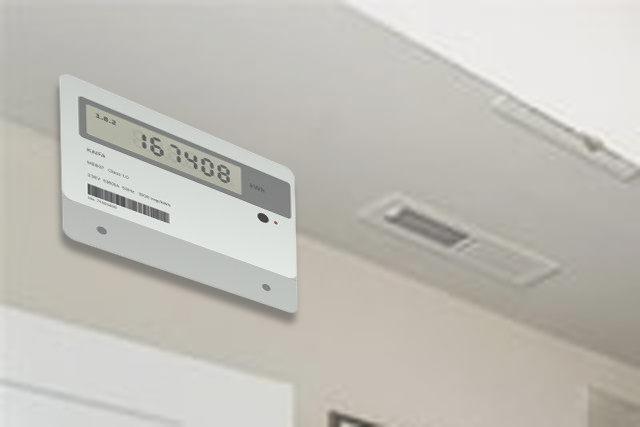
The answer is 167408 kWh
